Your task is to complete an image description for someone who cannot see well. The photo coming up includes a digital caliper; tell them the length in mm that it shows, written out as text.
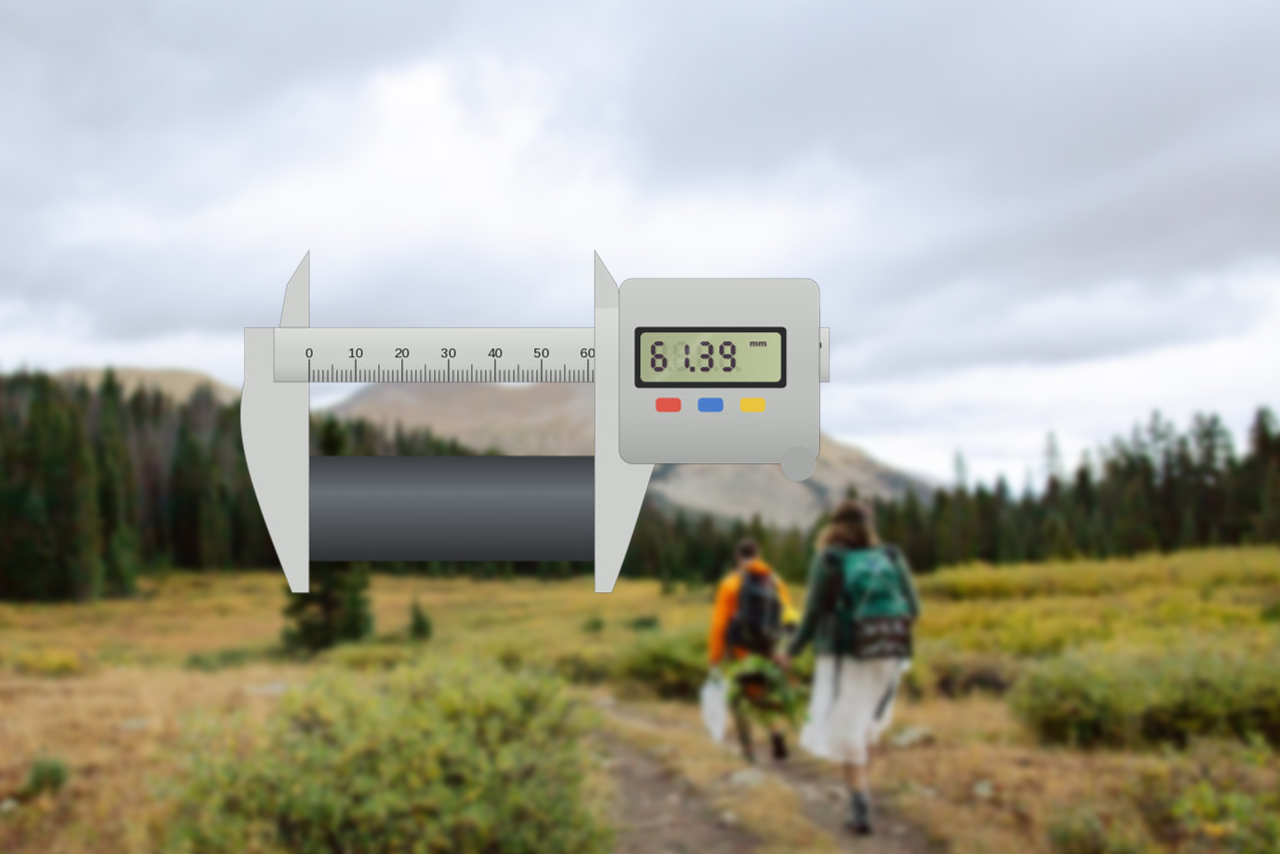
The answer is 61.39 mm
